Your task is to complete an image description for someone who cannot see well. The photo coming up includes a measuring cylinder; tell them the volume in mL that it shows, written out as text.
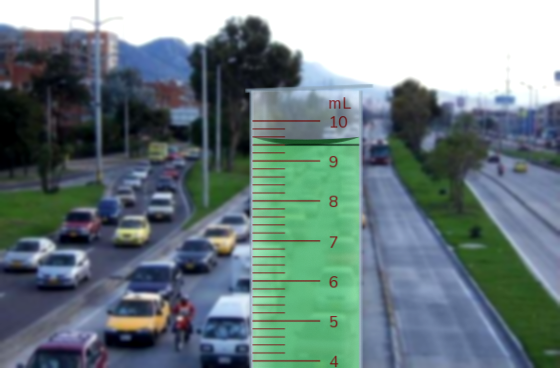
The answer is 9.4 mL
